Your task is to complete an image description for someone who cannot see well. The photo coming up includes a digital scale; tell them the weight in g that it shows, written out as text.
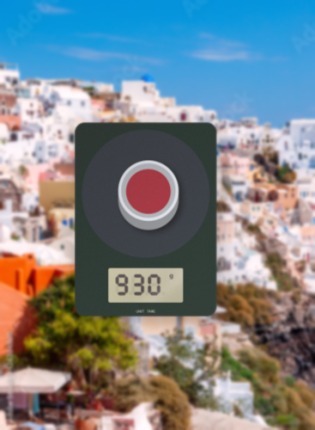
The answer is 930 g
